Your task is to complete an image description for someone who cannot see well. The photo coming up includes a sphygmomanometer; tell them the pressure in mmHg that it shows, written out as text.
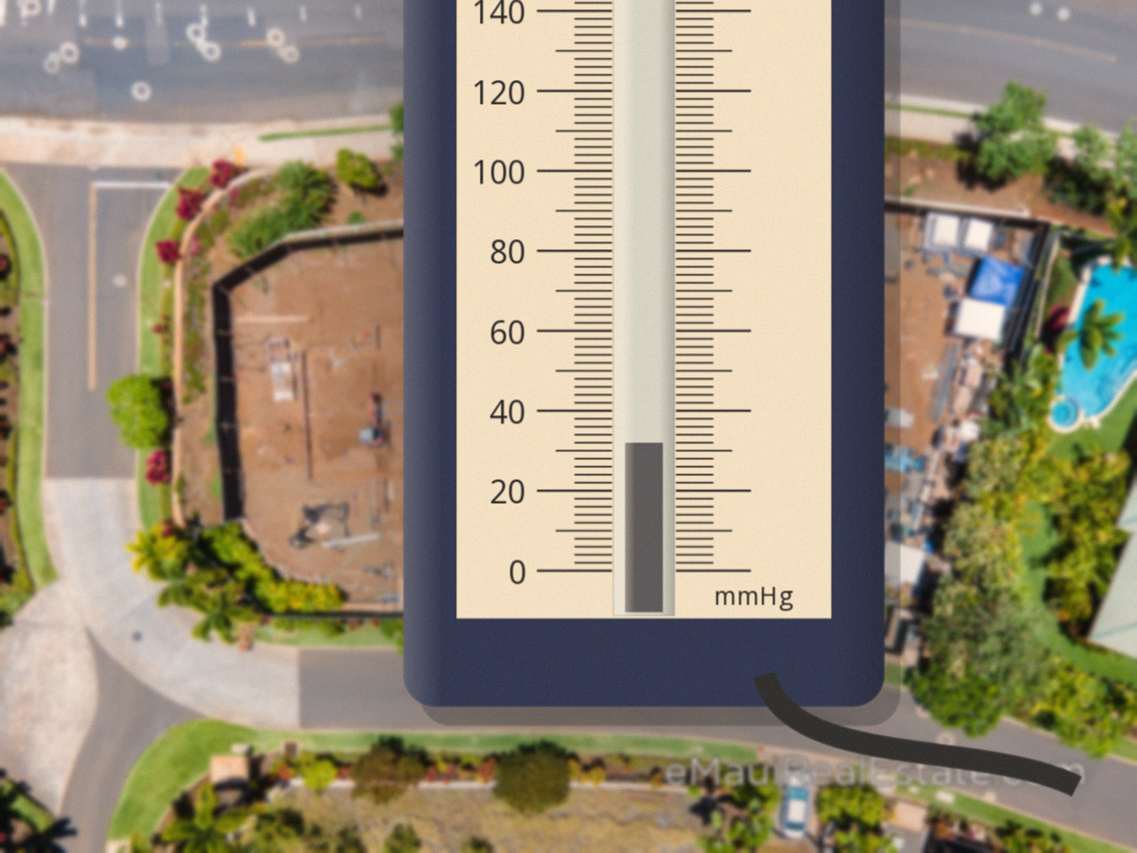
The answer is 32 mmHg
